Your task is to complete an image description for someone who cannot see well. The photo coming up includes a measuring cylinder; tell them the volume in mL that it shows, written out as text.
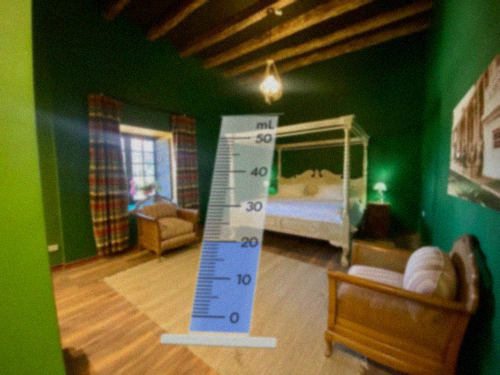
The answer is 20 mL
